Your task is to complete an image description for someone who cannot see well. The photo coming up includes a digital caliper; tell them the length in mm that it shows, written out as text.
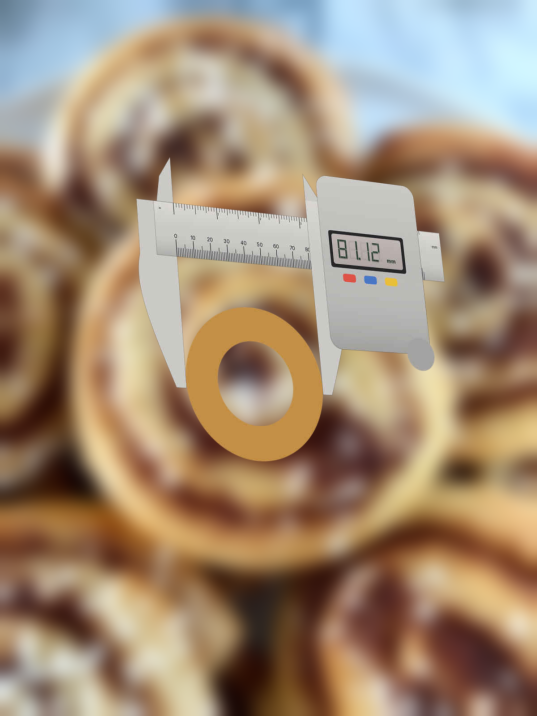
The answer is 81.12 mm
